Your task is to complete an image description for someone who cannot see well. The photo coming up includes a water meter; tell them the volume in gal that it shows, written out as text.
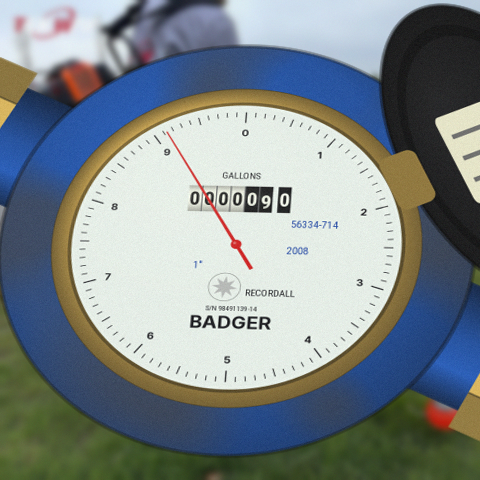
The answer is 89.1 gal
